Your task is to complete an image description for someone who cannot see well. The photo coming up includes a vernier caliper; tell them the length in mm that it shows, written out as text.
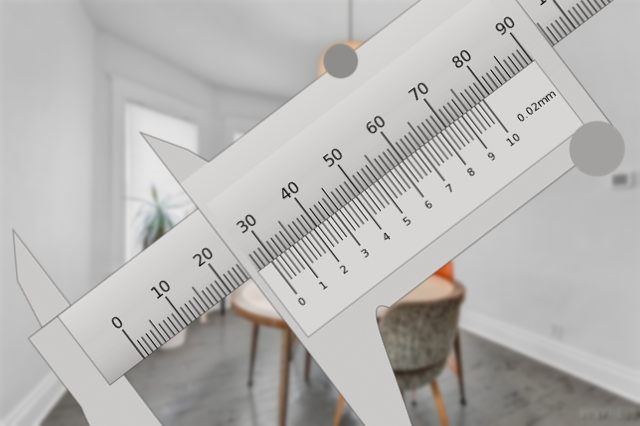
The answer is 29.5 mm
